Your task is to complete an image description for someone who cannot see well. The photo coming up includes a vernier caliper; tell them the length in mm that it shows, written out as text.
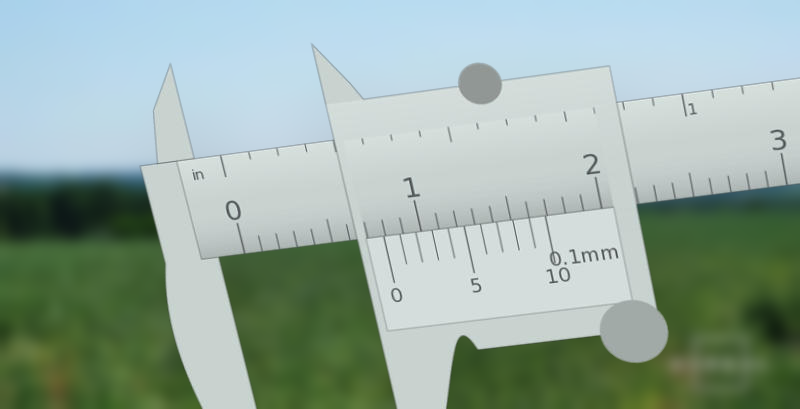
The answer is 7.9 mm
